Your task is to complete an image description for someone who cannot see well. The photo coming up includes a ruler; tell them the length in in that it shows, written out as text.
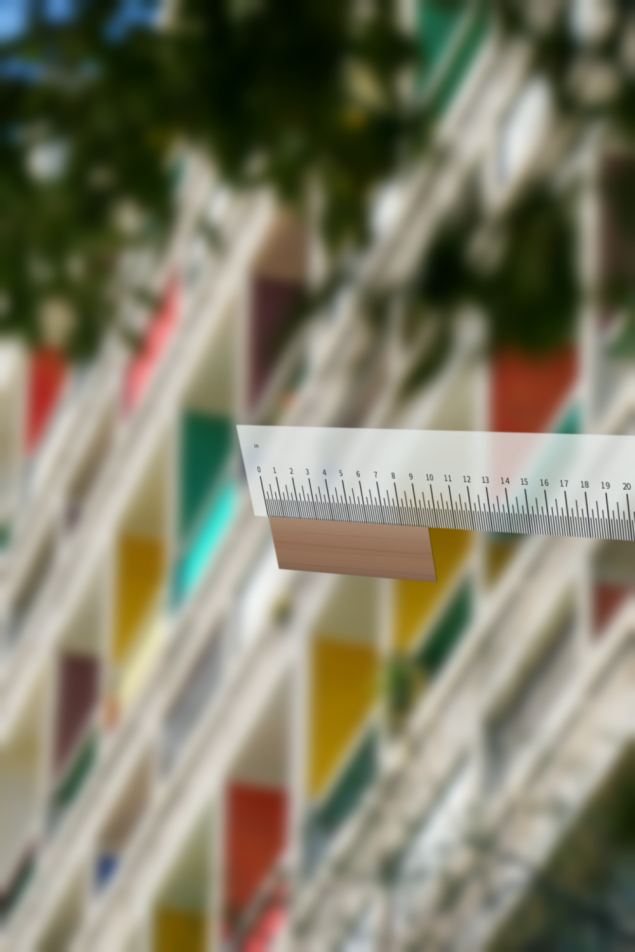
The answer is 9.5 in
